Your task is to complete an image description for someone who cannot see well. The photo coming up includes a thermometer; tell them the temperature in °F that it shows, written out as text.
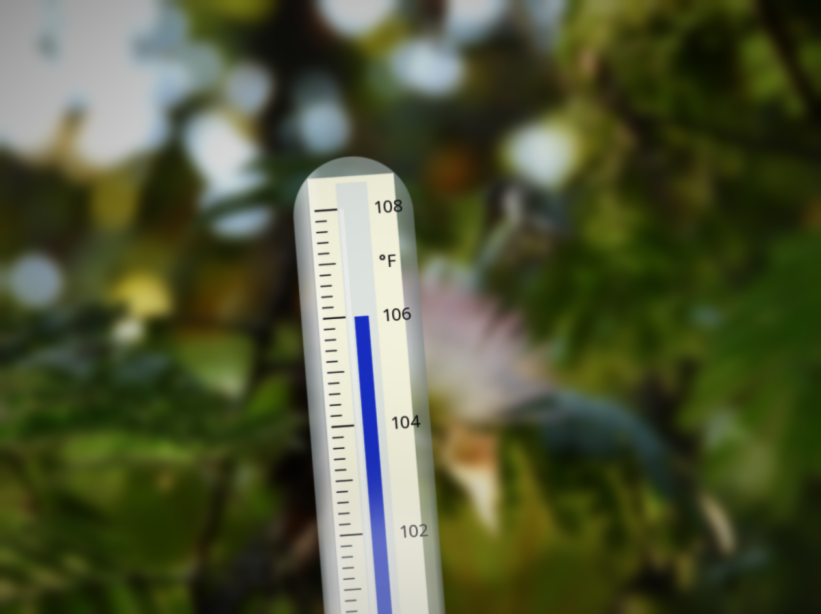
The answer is 106 °F
